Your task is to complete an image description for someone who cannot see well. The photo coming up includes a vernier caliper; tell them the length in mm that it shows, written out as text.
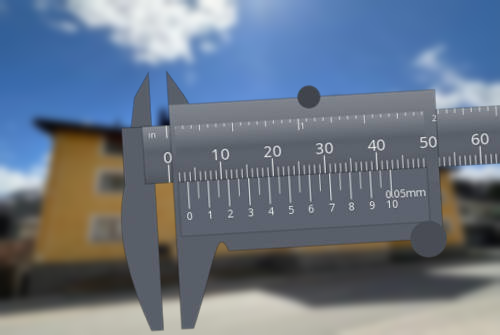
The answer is 3.5 mm
